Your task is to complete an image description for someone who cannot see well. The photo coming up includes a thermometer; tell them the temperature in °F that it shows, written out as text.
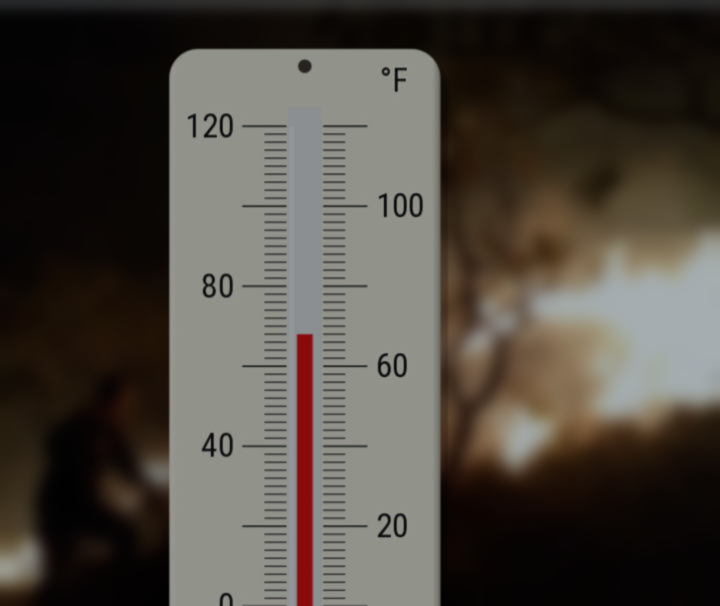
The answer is 68 °F
